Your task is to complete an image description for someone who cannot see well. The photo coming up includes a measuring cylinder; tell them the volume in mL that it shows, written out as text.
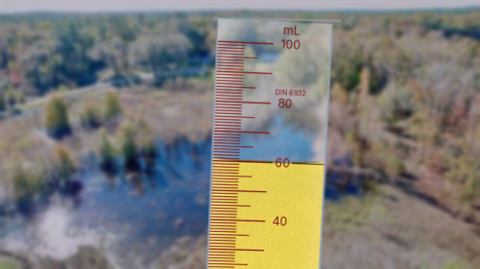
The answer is 60 mL
